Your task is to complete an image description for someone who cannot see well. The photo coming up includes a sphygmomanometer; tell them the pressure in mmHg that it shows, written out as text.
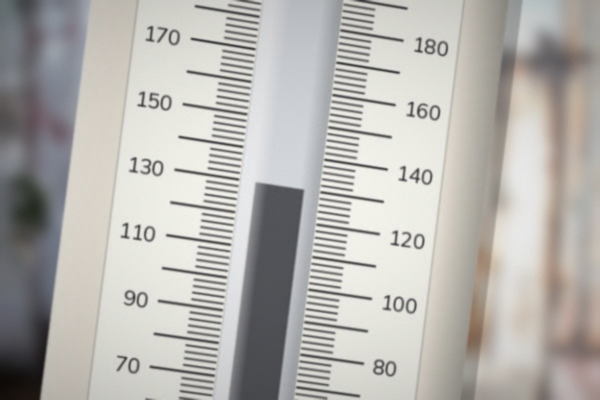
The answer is 130 mmHg
